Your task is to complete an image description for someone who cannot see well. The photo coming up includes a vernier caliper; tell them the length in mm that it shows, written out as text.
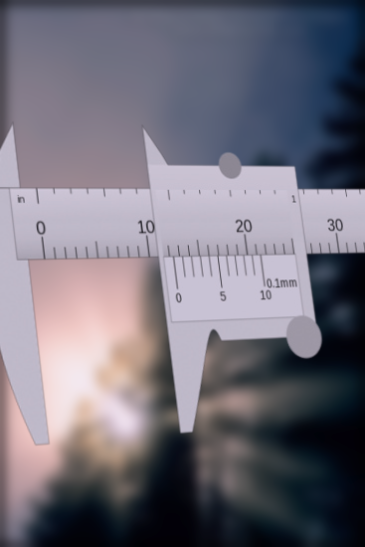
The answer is 12.4 mm
